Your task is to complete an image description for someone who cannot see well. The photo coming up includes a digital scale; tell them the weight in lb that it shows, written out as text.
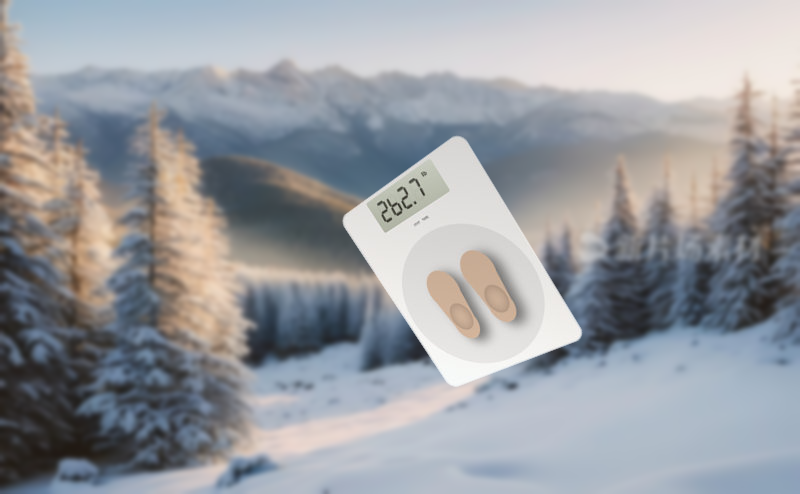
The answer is 262.7 lb
